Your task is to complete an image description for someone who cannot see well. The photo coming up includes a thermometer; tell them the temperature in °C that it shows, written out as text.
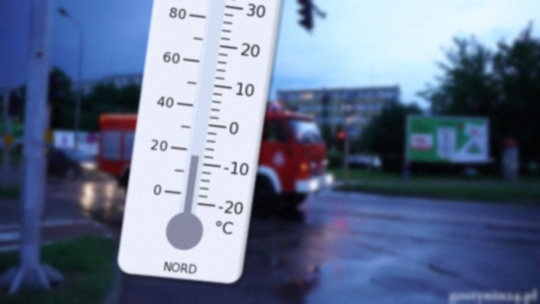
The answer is -8 °C
